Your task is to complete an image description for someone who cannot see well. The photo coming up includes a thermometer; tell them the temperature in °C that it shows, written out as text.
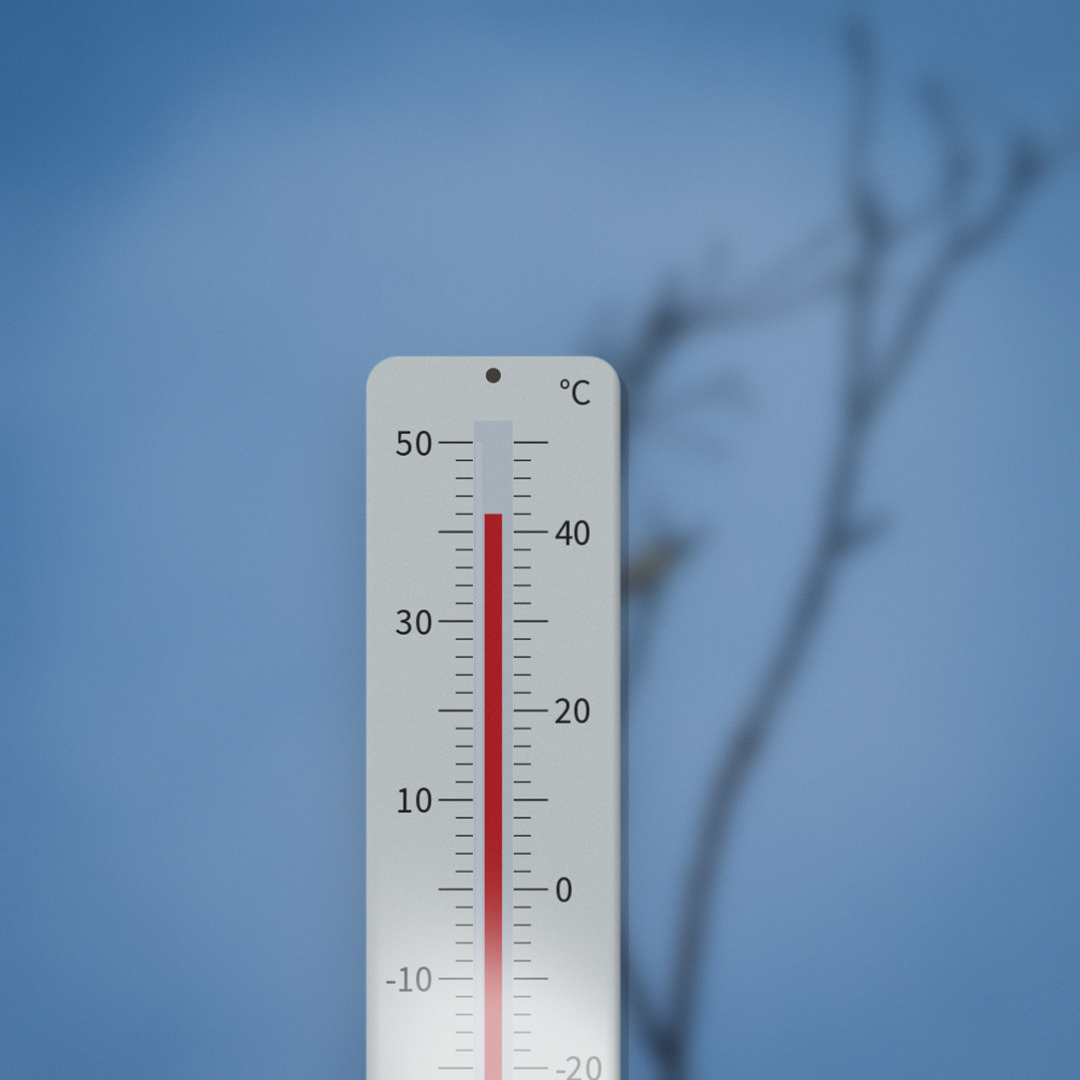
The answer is 42 °C
